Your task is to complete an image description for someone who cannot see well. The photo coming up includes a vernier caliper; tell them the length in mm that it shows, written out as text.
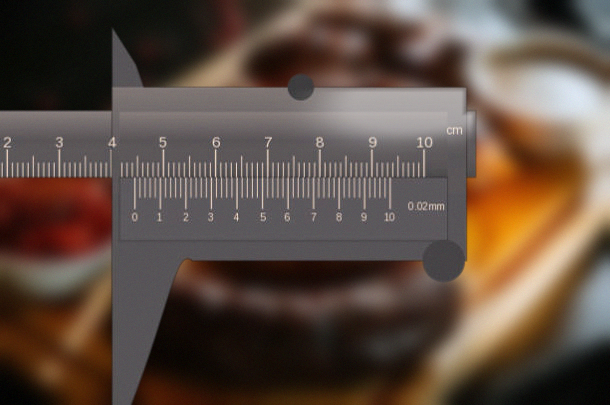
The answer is 44.5 mm
